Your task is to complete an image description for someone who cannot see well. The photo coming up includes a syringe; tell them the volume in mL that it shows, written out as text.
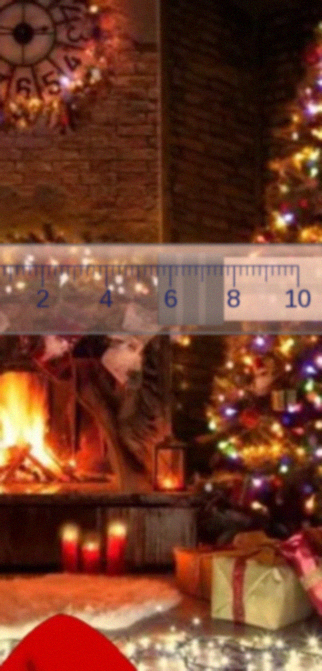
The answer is 5.6 mL
